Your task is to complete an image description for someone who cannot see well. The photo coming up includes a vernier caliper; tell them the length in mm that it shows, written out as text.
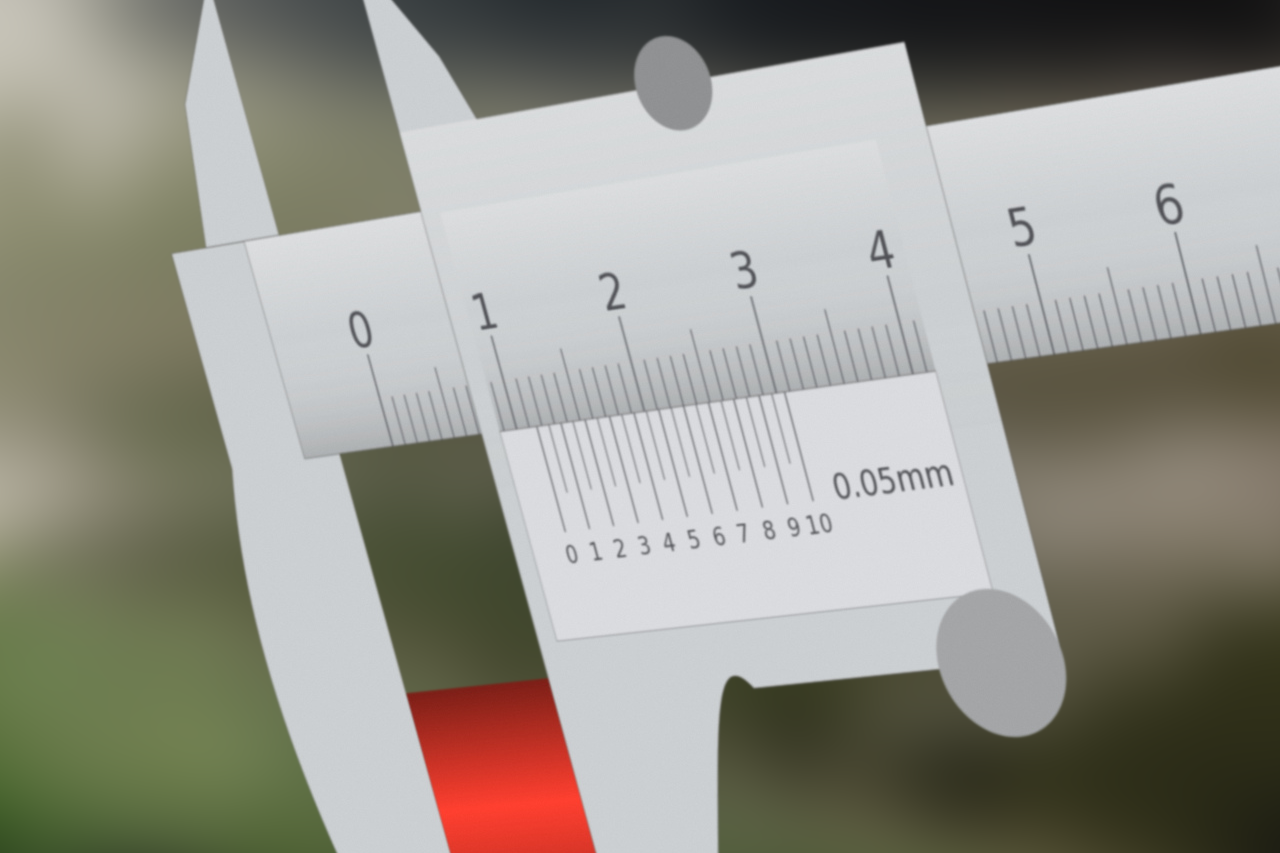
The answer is 11.6 mm
